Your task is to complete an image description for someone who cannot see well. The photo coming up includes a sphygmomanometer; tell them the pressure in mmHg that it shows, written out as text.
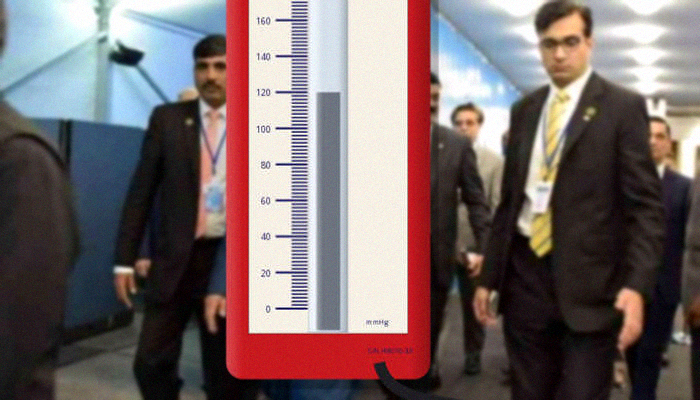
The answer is 120 mmHg
